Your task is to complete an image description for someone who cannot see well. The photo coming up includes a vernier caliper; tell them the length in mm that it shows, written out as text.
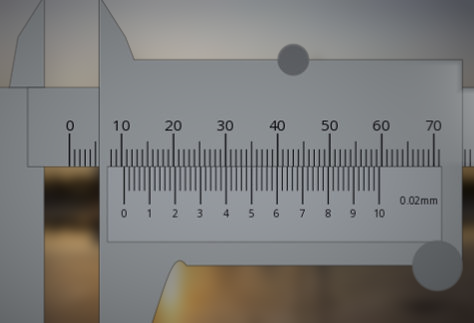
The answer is 10.5 mm
